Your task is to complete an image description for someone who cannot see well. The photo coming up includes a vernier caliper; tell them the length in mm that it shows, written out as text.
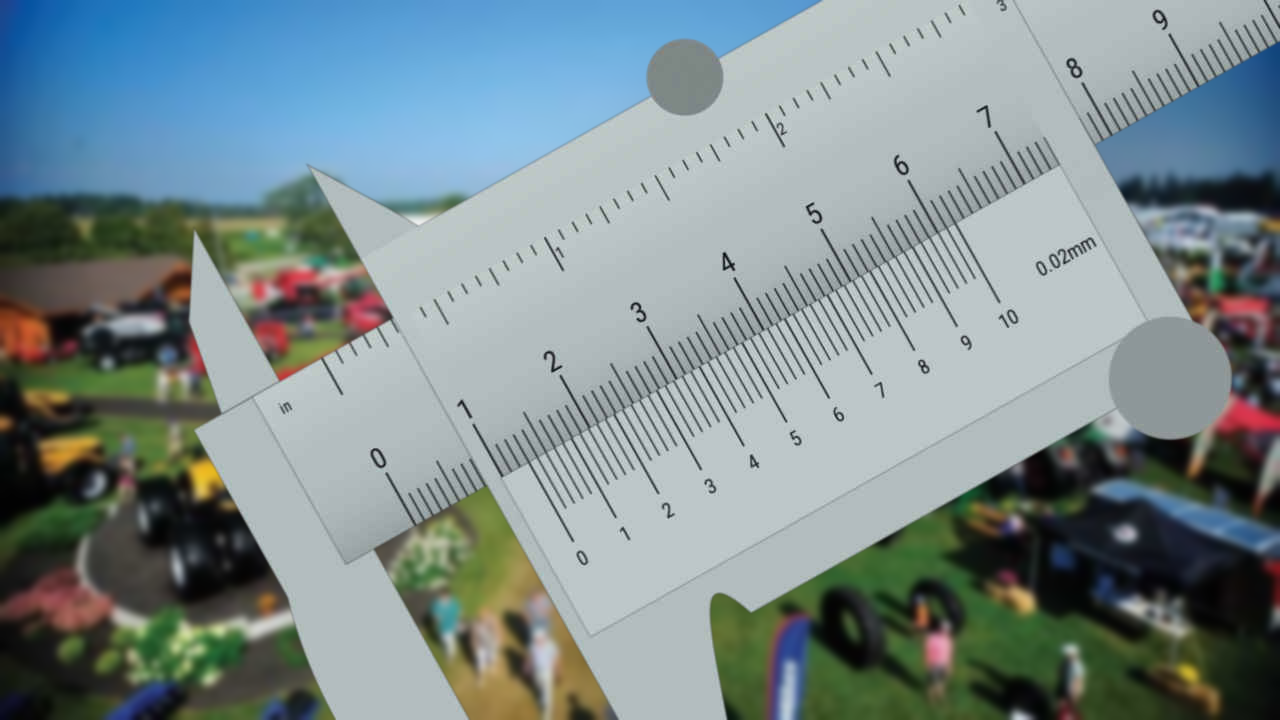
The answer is 13.0 mm
